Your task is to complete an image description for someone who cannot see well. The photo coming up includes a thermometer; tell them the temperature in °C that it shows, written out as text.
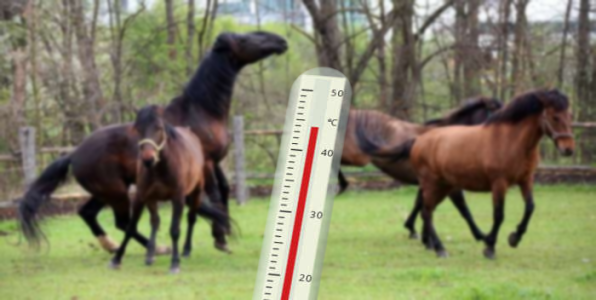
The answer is 44 °C
